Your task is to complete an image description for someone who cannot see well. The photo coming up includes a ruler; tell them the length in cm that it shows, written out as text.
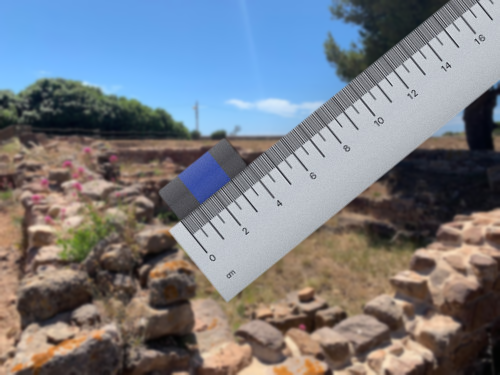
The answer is 4 cm
